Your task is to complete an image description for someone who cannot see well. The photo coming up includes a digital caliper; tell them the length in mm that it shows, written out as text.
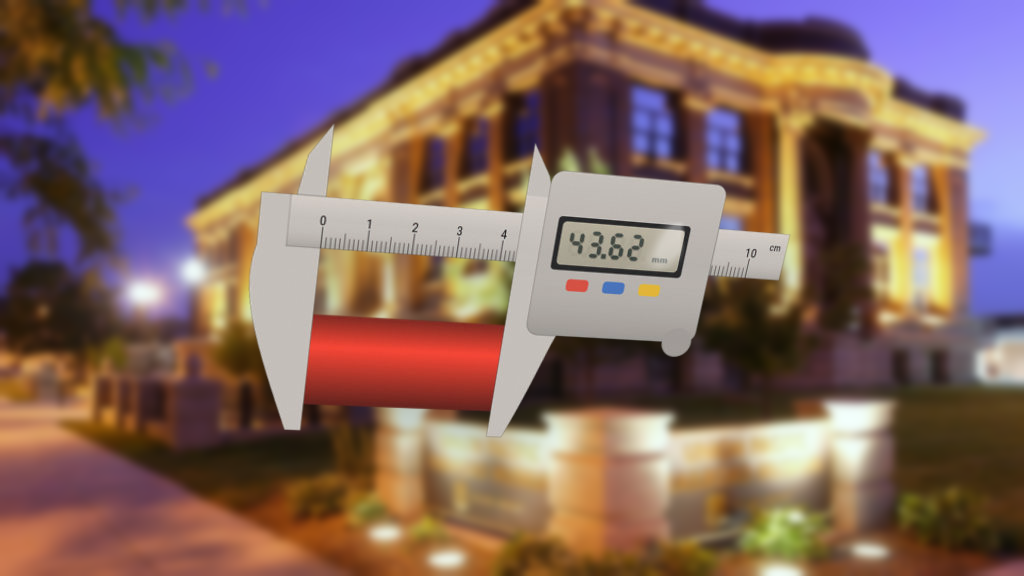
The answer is 43.62 mm
